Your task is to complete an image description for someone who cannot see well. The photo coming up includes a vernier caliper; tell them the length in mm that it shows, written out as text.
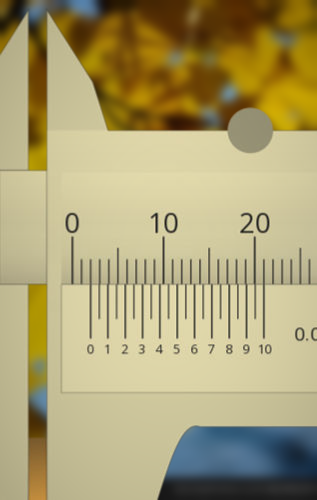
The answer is 2.0 mm
